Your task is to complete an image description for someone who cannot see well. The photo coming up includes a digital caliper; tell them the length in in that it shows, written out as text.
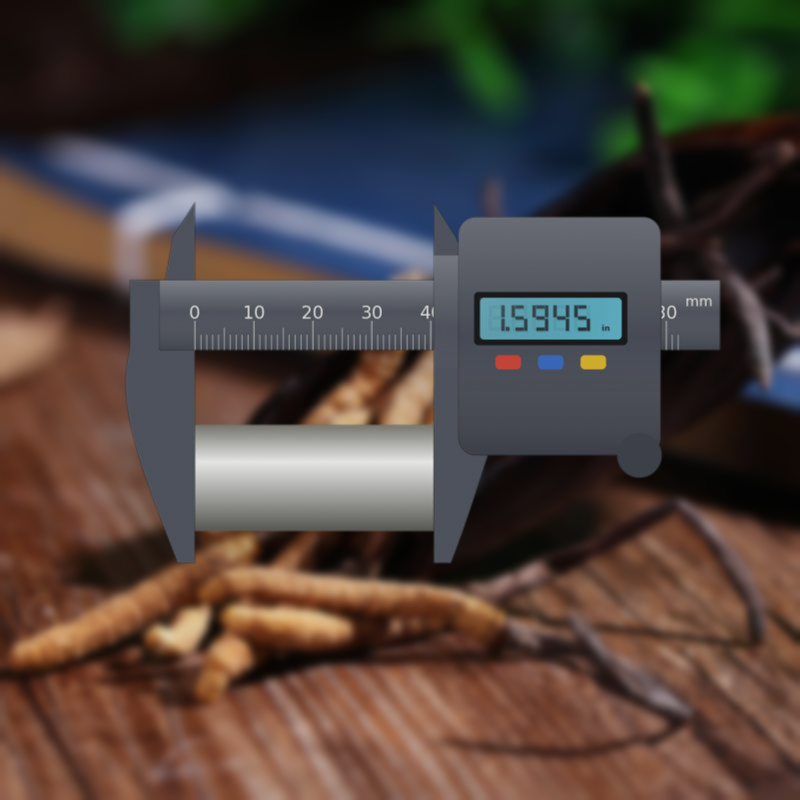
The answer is 1.5945 in
